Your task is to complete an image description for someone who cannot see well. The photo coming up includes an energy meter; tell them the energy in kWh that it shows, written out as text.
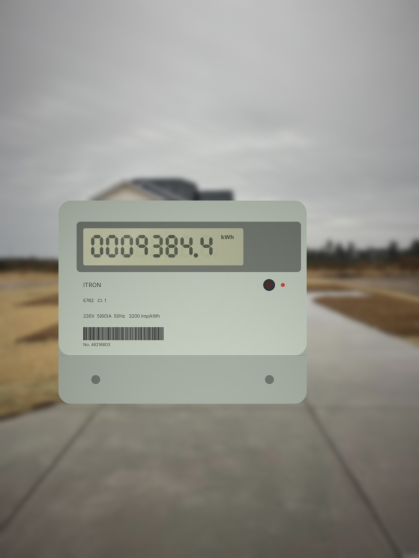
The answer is 9384.4 kWh
